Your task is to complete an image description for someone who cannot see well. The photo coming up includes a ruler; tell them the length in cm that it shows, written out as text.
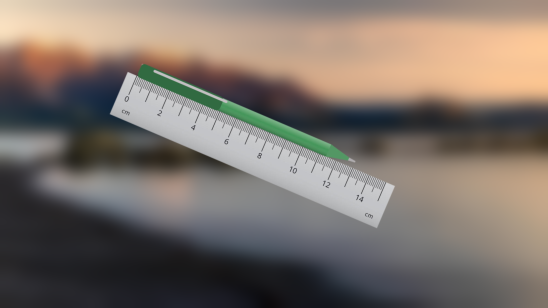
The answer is 13 cm
